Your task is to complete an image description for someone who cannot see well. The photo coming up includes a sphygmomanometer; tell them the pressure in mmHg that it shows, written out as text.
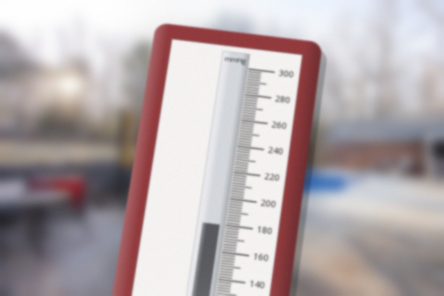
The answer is 180 mmHg
